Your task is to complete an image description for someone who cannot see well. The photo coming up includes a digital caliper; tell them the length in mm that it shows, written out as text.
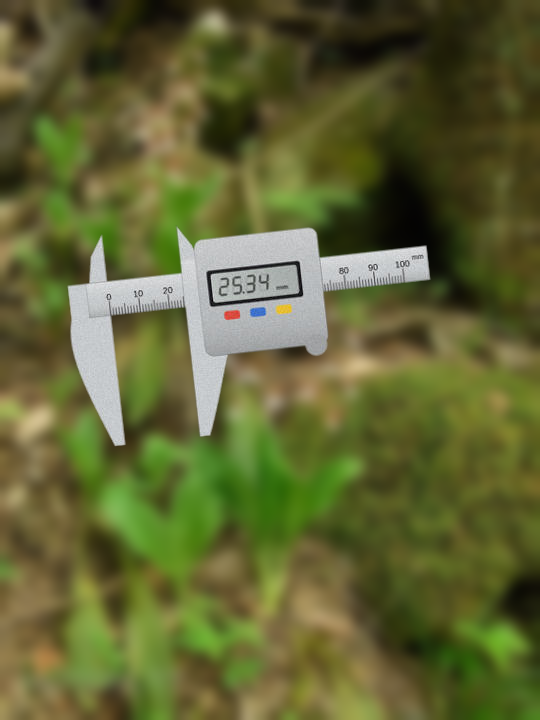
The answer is 25.34 mm
